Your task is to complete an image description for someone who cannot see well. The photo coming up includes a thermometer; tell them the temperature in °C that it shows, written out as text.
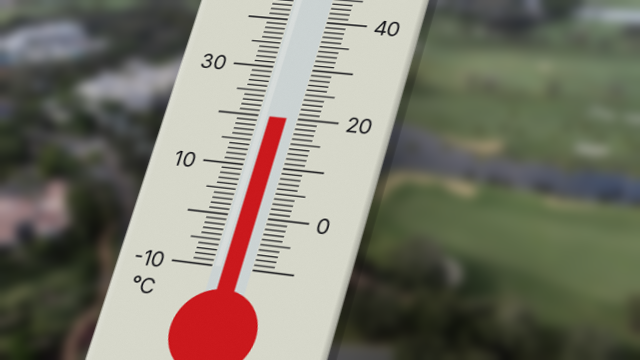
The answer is 20 °C
